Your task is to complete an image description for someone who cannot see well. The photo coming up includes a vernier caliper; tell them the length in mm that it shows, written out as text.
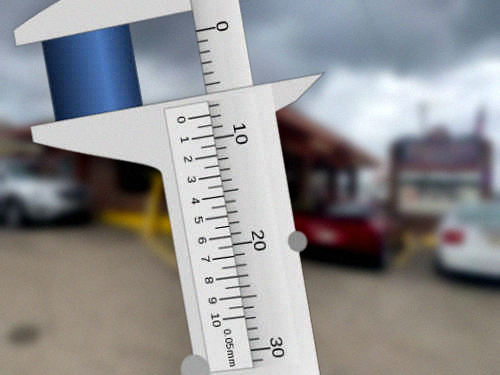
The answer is 7.8 mm
